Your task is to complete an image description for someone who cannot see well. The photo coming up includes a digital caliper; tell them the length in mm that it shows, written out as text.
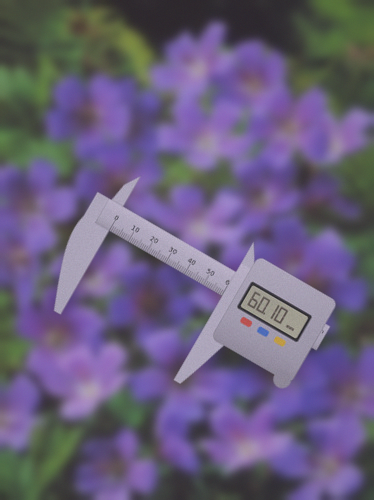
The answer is 60.10 mm
